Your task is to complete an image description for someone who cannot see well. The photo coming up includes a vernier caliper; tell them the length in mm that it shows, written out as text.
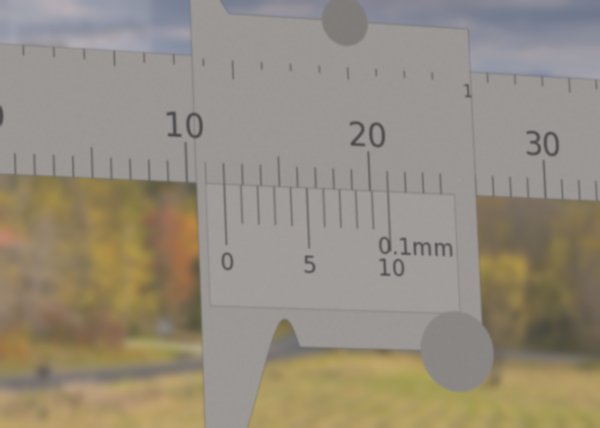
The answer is 12.0 mm
